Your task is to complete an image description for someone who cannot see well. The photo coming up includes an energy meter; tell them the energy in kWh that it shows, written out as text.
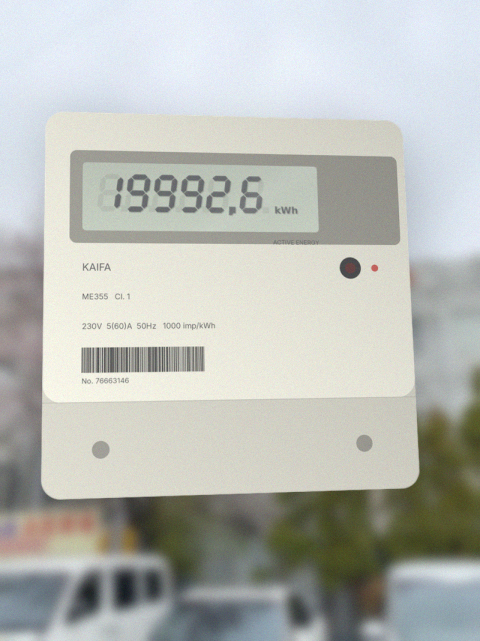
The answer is 19992.6 kWh
